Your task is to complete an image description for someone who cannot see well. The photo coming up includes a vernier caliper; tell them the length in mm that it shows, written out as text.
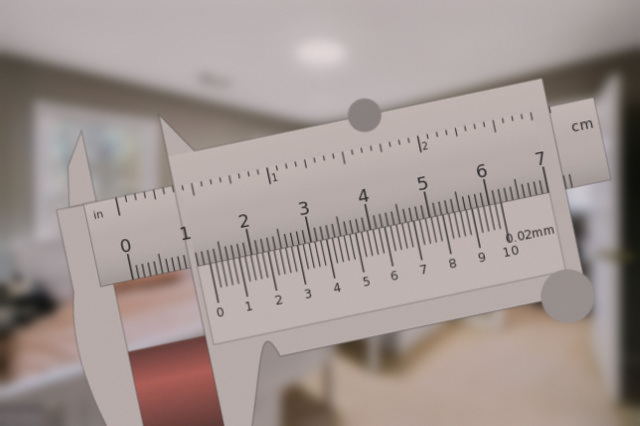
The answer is 13.0 mm
